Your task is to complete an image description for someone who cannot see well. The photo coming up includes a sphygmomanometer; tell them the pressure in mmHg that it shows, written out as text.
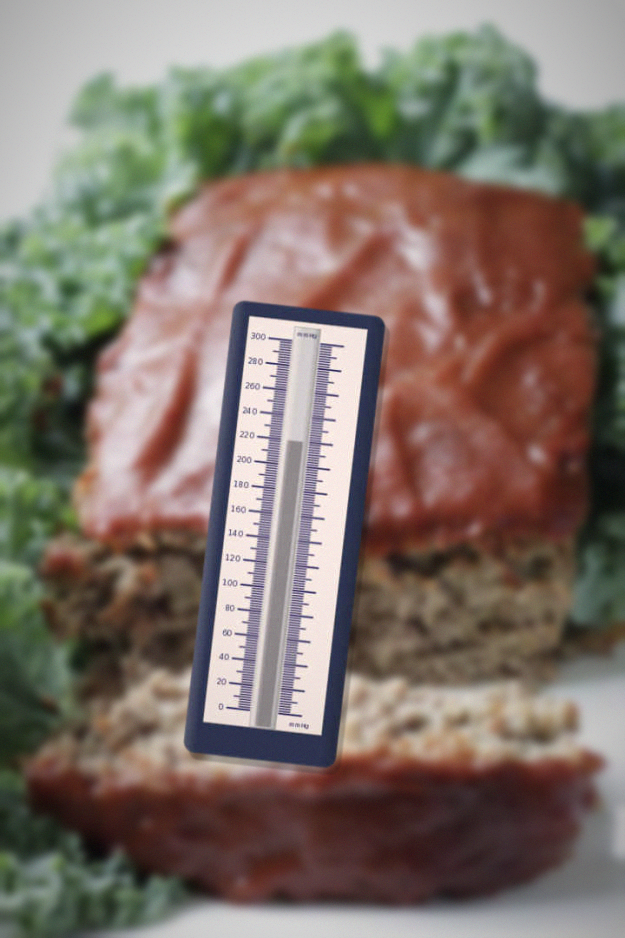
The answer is 220 mmHg
